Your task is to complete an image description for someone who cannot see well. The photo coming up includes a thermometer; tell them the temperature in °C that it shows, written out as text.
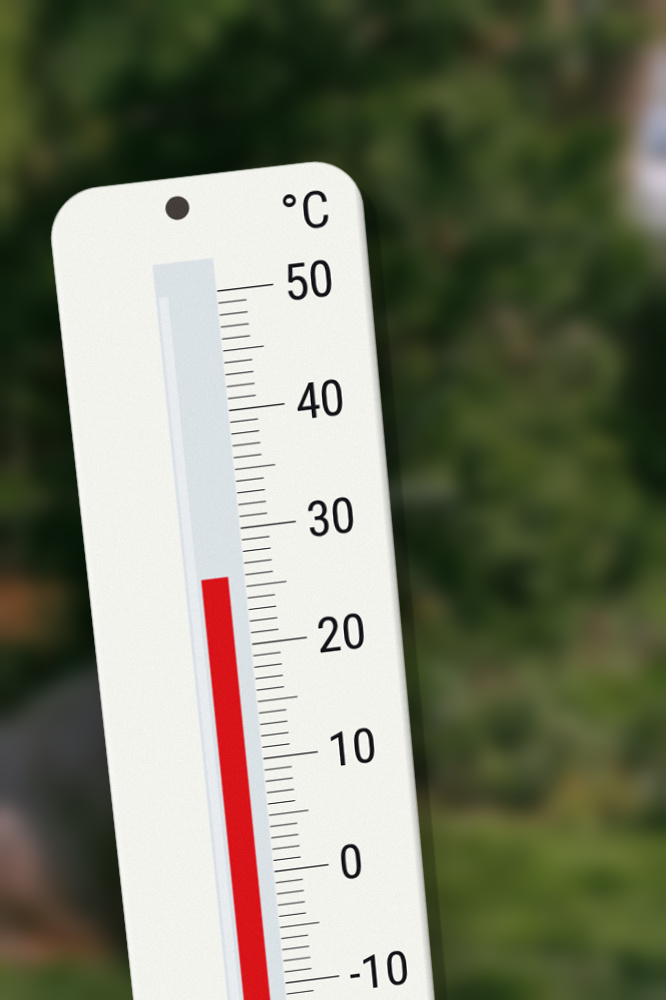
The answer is 26 °C
